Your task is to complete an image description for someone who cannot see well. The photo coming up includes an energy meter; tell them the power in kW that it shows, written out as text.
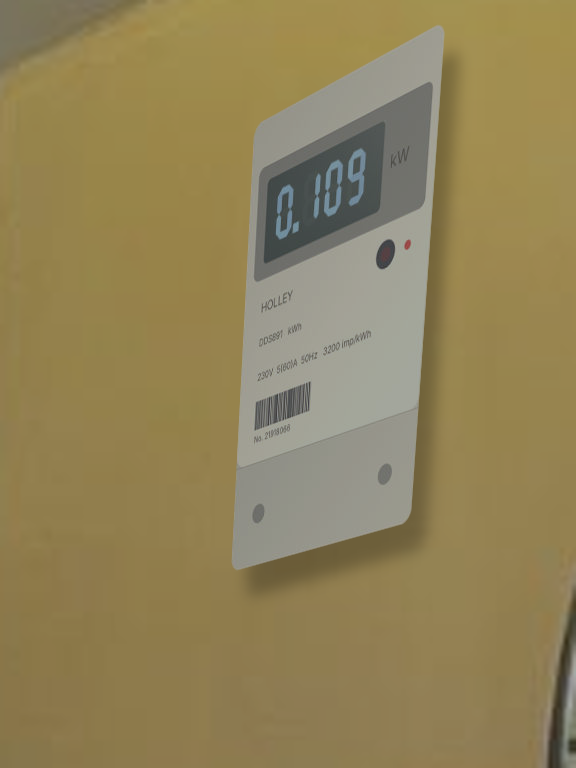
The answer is 0.109 kW
